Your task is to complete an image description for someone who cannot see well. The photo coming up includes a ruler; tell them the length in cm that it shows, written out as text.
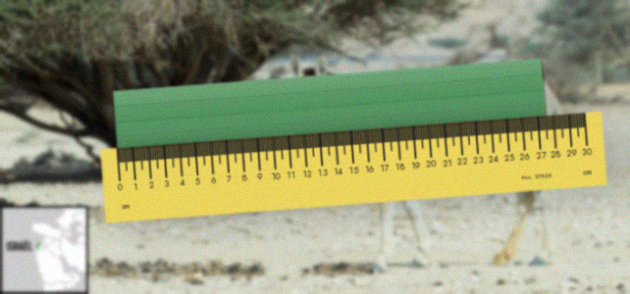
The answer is 27.5 cm
